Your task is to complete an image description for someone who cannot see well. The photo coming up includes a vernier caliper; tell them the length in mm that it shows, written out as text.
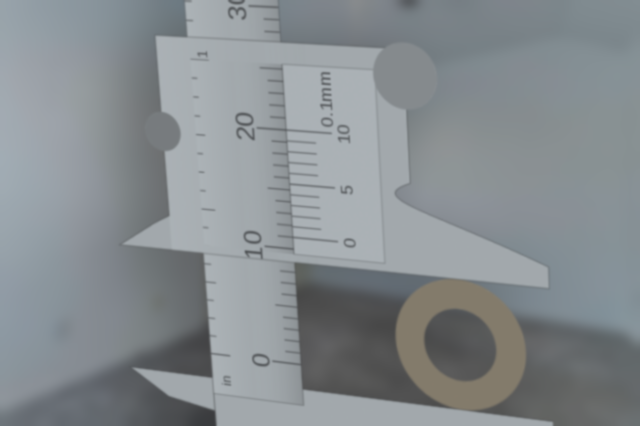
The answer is 11.0 mm
